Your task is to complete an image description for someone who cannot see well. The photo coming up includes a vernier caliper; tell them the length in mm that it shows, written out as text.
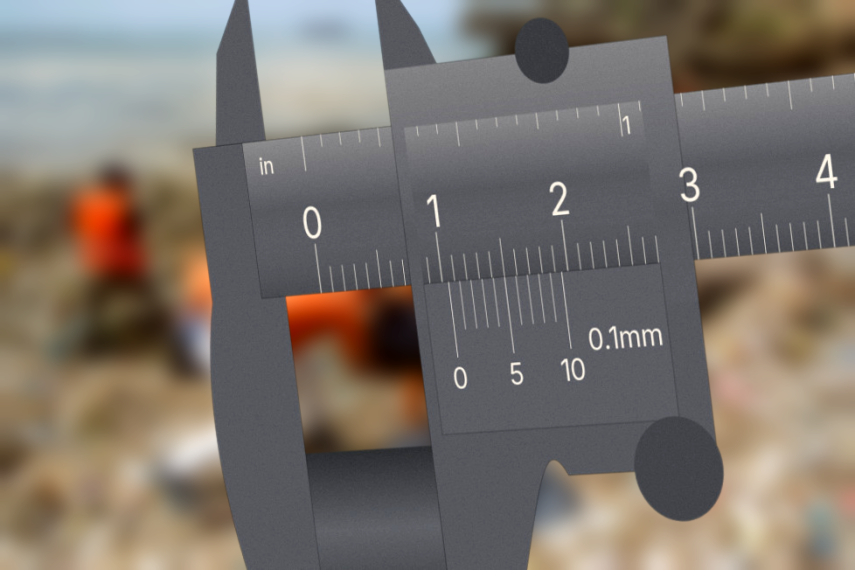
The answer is 10.5 mm
